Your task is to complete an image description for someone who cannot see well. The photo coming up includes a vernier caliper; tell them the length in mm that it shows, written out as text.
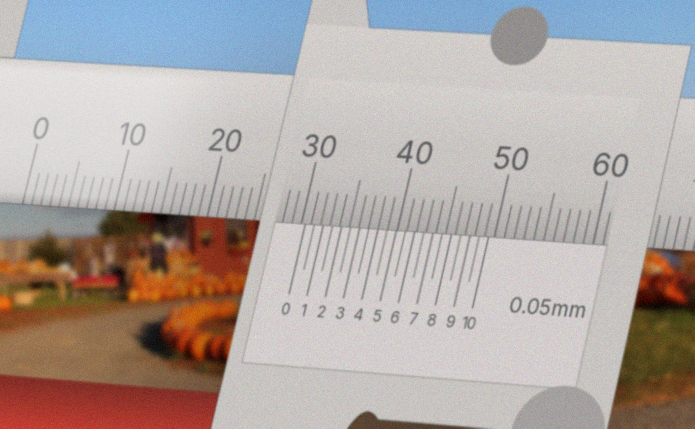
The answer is 30.4 mm
